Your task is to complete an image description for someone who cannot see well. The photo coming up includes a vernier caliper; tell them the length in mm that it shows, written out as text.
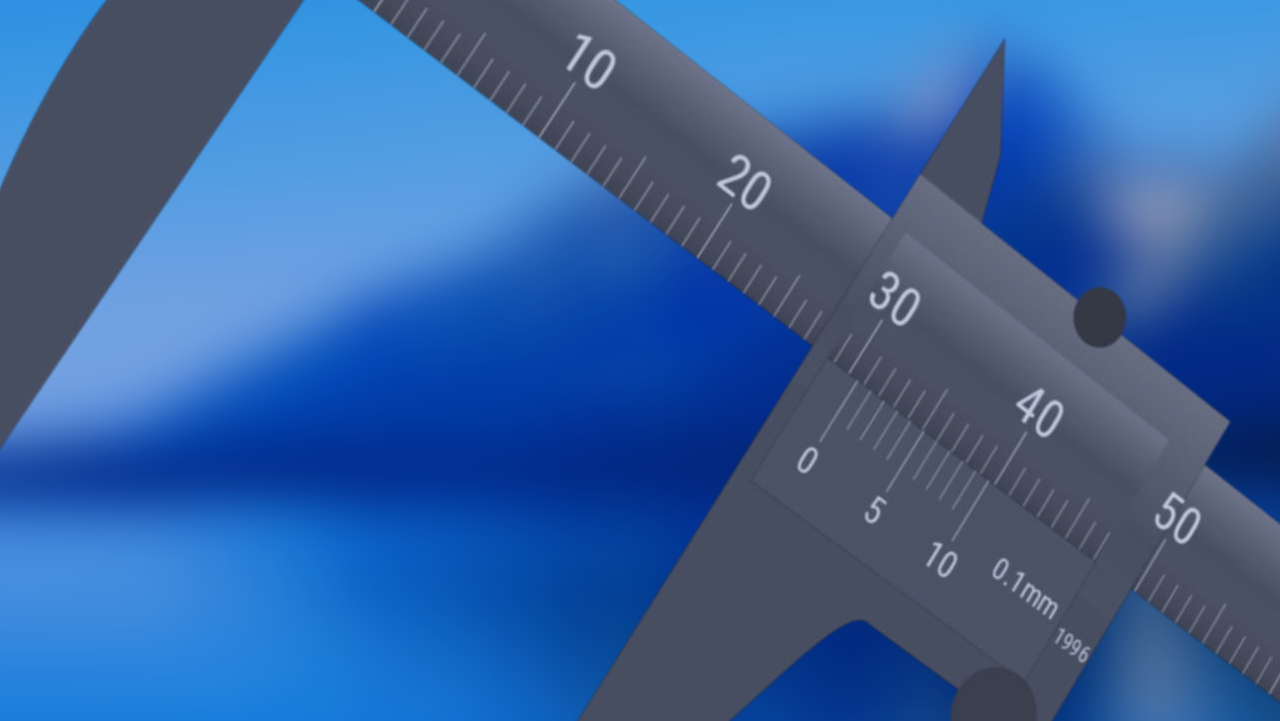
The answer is 30.6 mm
